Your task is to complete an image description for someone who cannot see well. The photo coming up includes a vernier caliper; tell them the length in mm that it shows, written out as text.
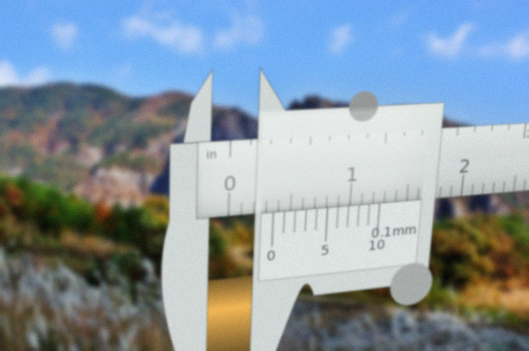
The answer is 3.6 mm
